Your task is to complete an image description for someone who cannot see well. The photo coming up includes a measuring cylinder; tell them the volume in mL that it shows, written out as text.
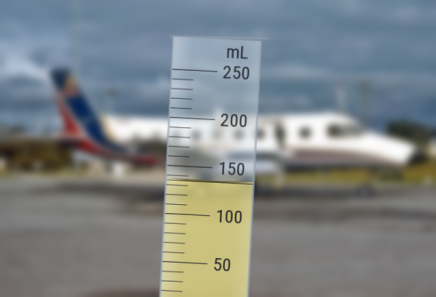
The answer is 135 mL
